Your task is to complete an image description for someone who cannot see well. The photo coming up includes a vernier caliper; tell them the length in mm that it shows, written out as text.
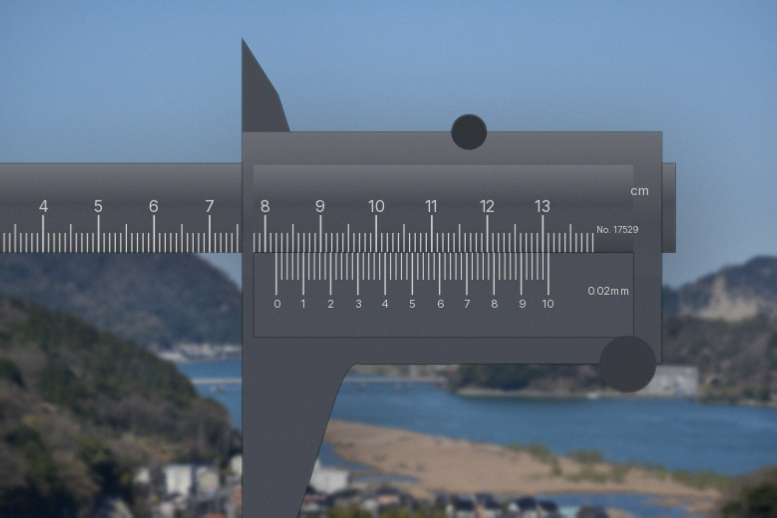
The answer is 82.0 mm
